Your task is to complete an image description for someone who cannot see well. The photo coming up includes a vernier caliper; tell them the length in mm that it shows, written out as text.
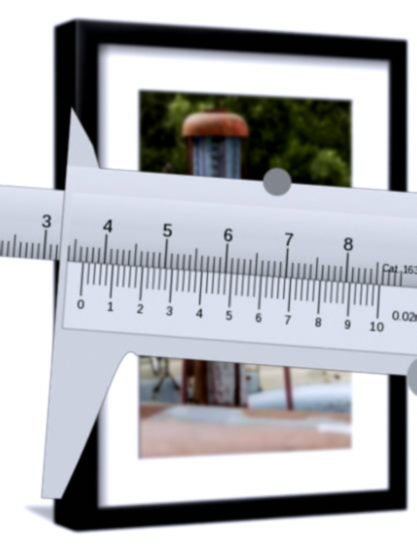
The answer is 36.5 mm
